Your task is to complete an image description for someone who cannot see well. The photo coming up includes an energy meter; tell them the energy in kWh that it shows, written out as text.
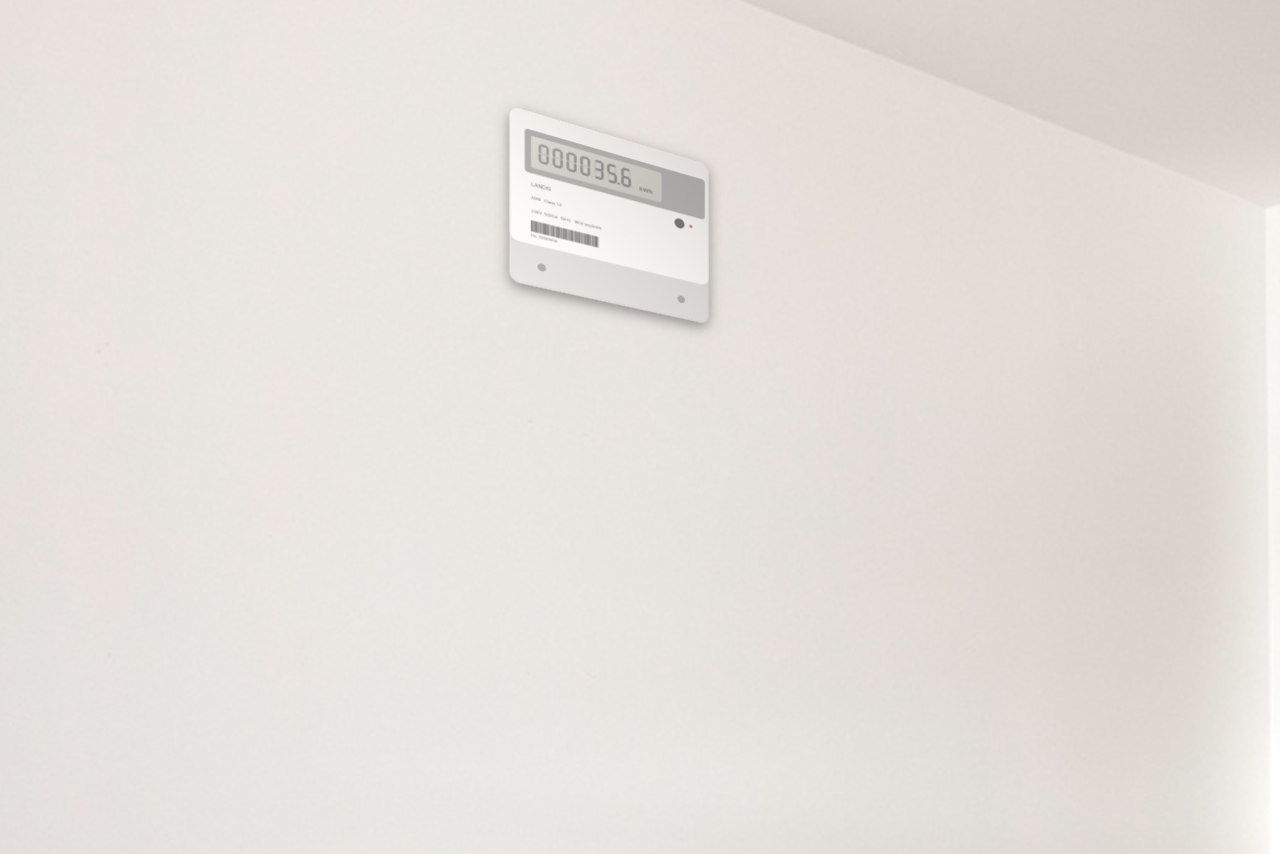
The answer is 35.6 kWh
